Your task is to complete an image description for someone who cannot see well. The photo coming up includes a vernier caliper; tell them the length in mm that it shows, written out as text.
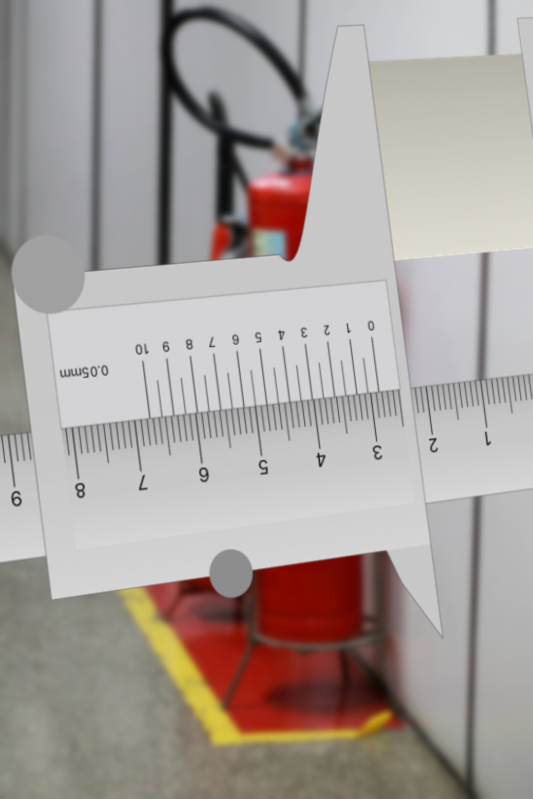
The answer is 28.5 mm
